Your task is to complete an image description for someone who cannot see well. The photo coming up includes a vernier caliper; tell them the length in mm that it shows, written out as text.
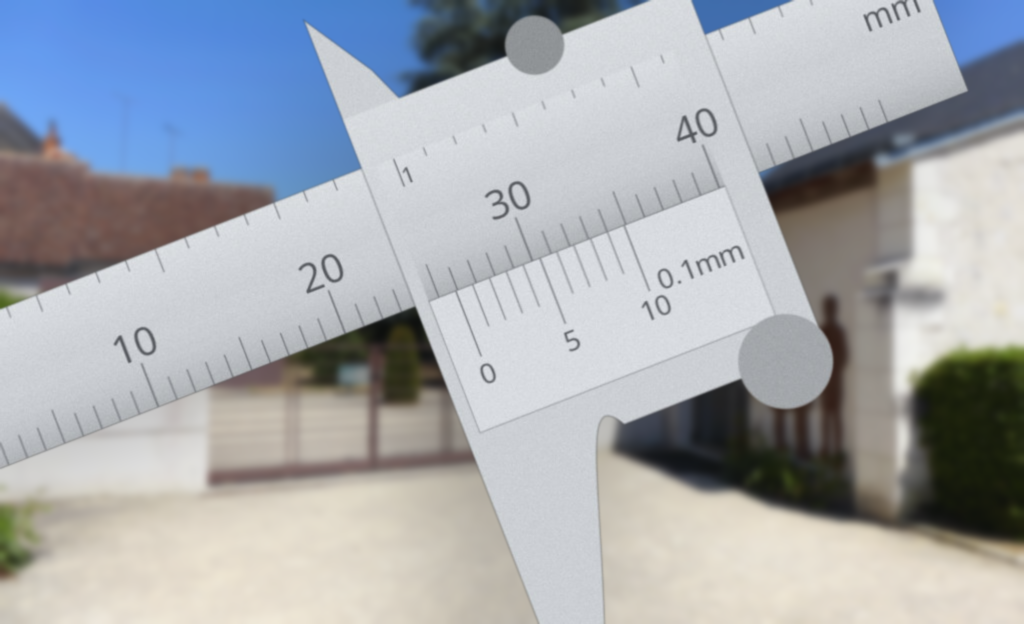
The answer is 25.9 mm
